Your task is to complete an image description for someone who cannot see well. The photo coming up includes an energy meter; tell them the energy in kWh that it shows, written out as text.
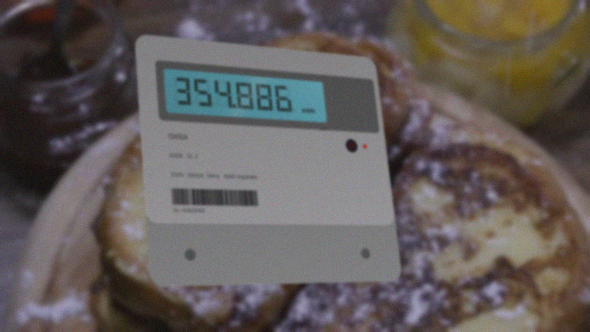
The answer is 354.886 kWh
